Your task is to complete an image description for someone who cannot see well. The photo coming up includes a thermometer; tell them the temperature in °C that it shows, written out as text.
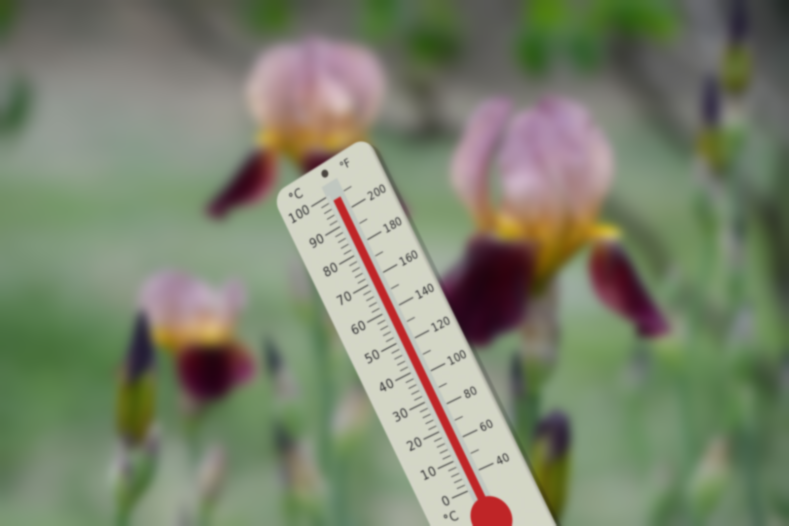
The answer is 98 °C
